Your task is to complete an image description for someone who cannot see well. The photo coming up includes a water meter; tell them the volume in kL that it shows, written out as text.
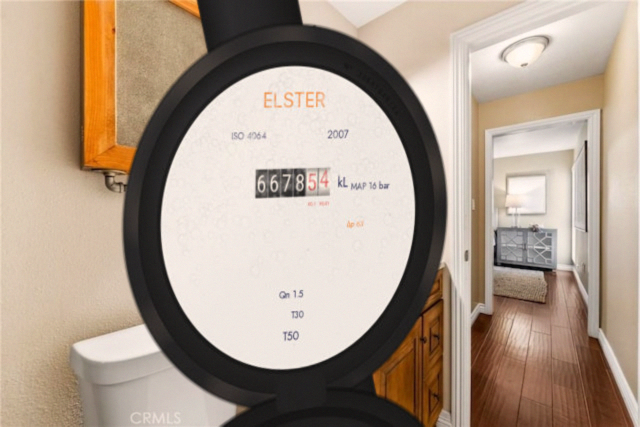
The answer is 6678.54 kL
